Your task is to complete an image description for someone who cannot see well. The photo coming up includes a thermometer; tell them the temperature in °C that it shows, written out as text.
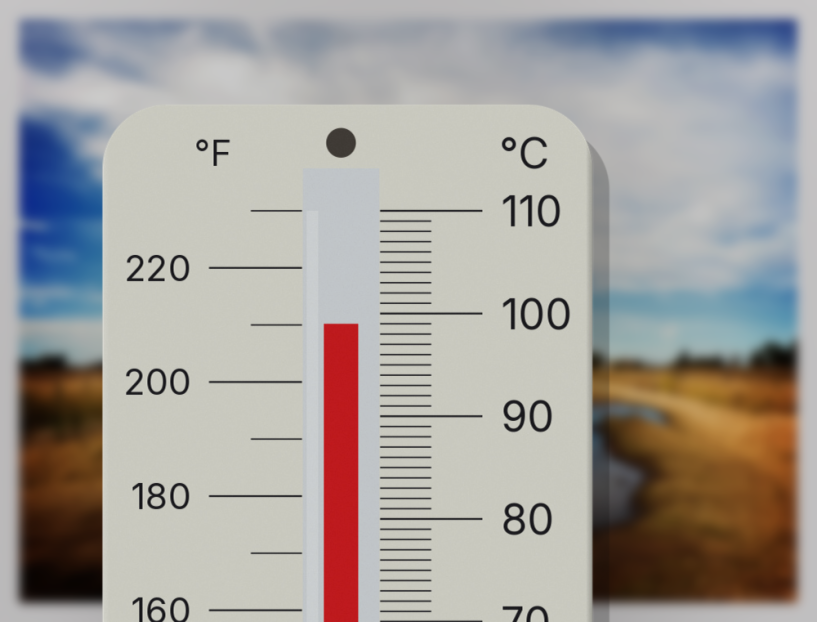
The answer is 99 °C
